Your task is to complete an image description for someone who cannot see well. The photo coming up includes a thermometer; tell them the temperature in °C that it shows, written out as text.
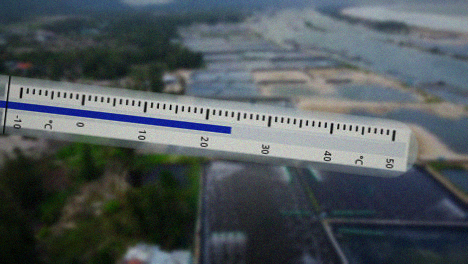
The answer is 24 °C
